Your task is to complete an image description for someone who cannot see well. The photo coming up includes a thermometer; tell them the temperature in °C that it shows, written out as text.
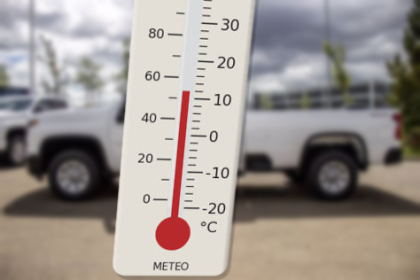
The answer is 12 °C
